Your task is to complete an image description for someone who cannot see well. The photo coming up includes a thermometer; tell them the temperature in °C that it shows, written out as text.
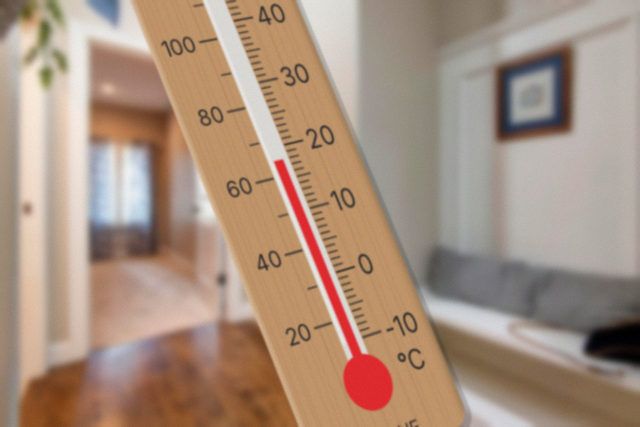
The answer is 18 °C
